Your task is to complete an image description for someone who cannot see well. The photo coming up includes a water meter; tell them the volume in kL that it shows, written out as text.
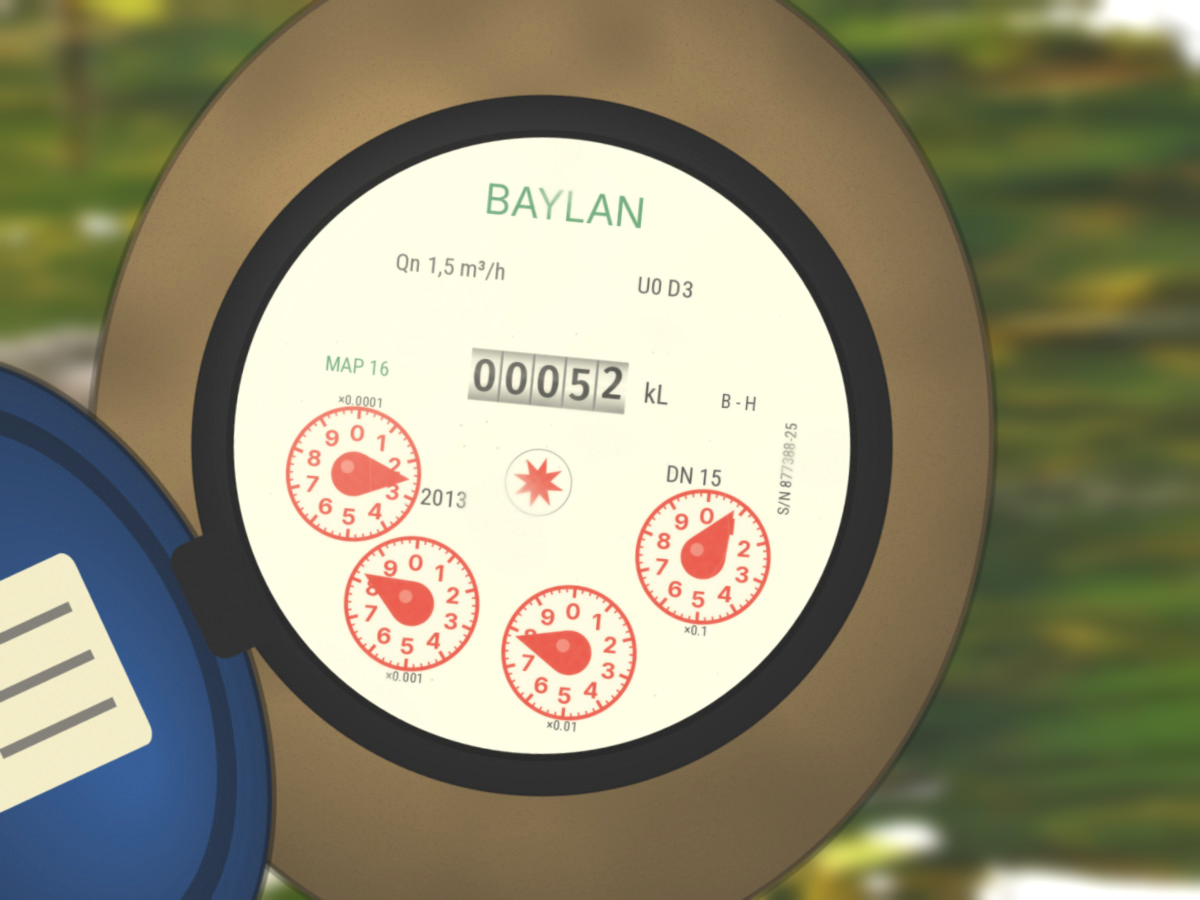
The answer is 52.0782 kL
